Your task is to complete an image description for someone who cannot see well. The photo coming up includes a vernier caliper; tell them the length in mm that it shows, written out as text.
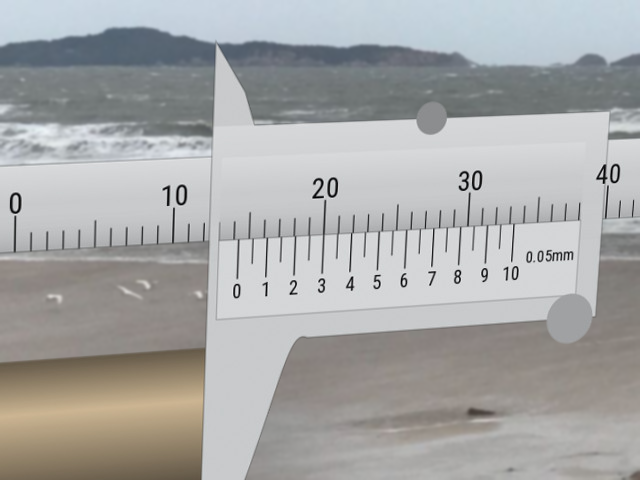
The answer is 14.3 mm
